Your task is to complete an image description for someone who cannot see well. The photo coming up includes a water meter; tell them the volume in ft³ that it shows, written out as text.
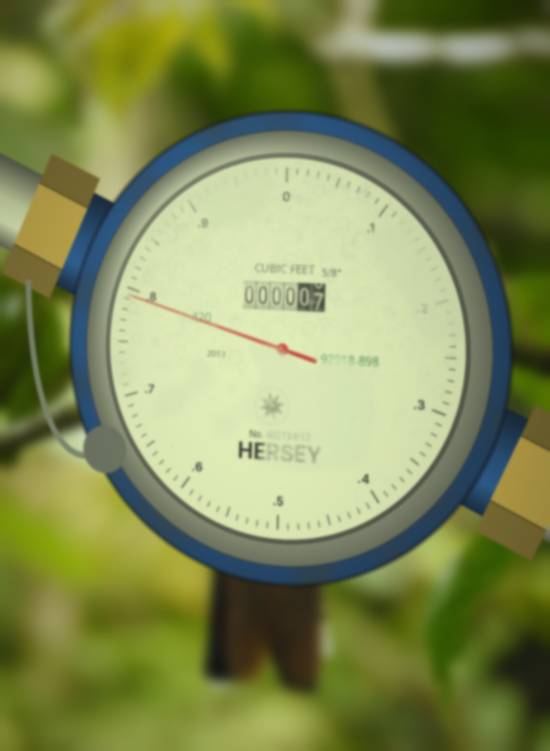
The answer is 6.79 ft³
